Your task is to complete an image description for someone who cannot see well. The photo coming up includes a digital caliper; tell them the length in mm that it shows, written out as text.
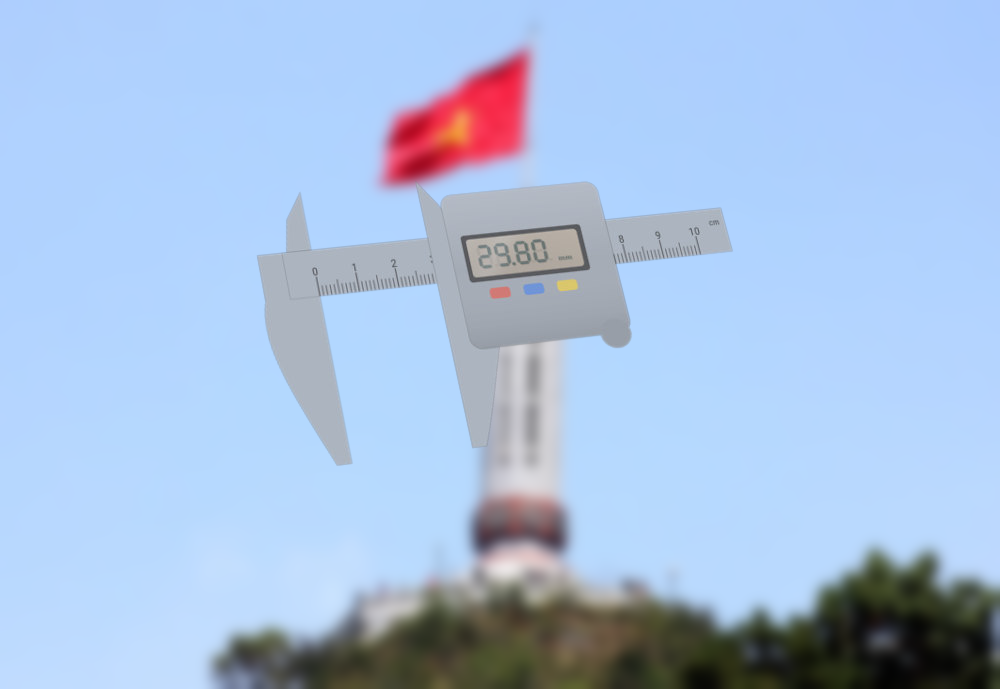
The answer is 29.80 mm
